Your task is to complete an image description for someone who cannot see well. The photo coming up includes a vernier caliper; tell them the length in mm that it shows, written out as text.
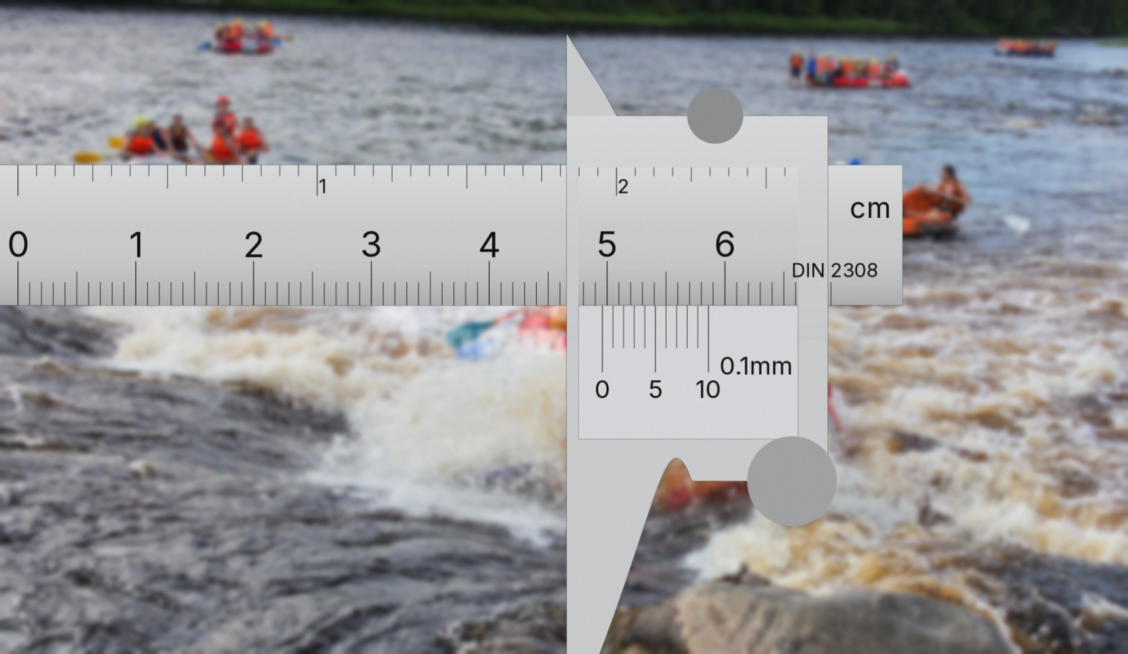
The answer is 49.6 mm
